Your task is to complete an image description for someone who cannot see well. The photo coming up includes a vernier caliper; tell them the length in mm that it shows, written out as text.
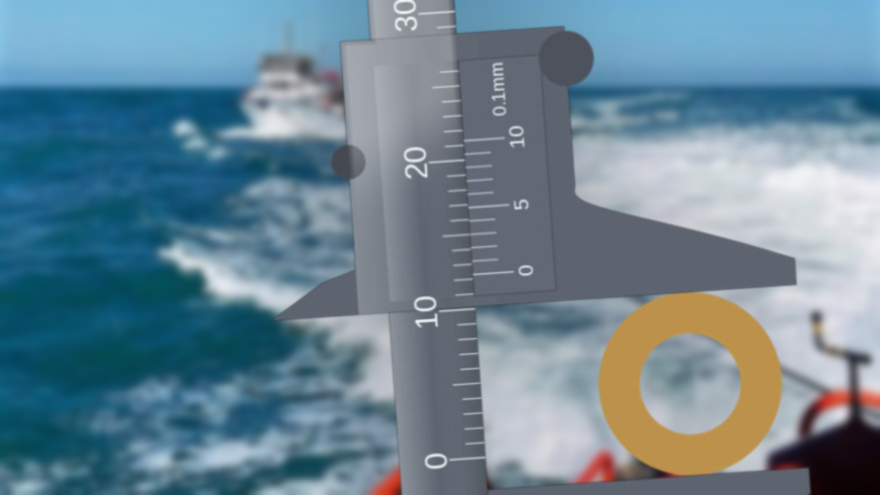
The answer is 12.3 mm
